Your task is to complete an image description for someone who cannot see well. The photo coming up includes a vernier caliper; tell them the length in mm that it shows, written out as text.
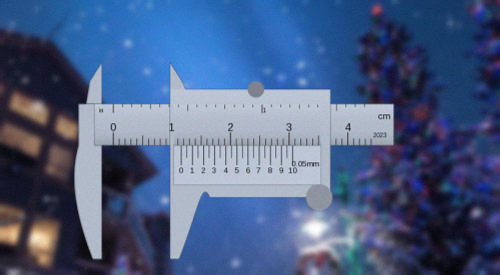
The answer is 11.6 mm
